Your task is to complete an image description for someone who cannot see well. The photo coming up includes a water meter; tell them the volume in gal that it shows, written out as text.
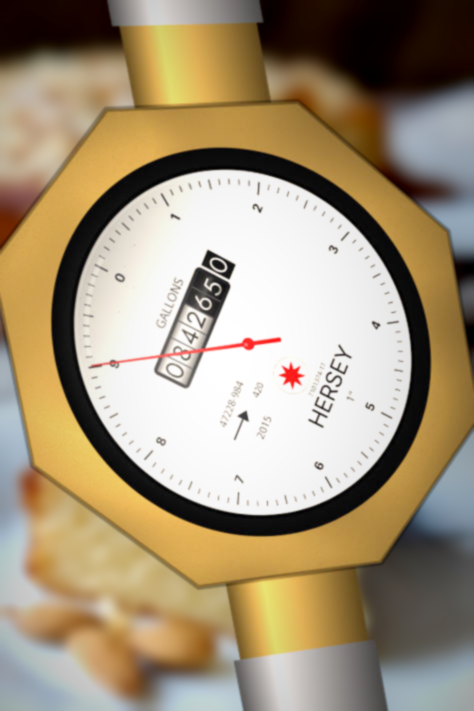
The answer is 842649.0 gal
